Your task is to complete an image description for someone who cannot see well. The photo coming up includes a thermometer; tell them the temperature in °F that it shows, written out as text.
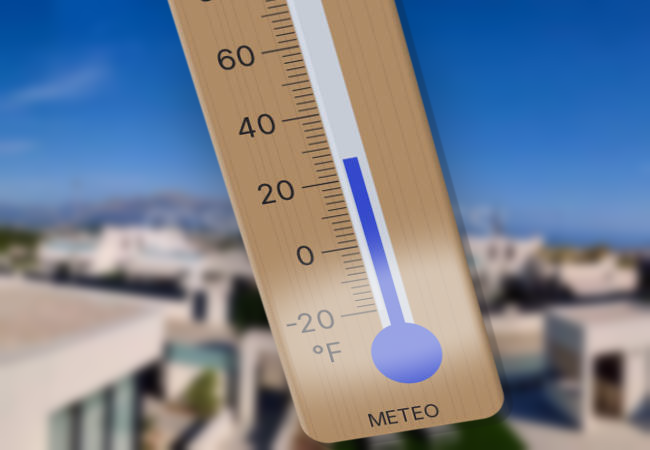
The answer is 26 °F
